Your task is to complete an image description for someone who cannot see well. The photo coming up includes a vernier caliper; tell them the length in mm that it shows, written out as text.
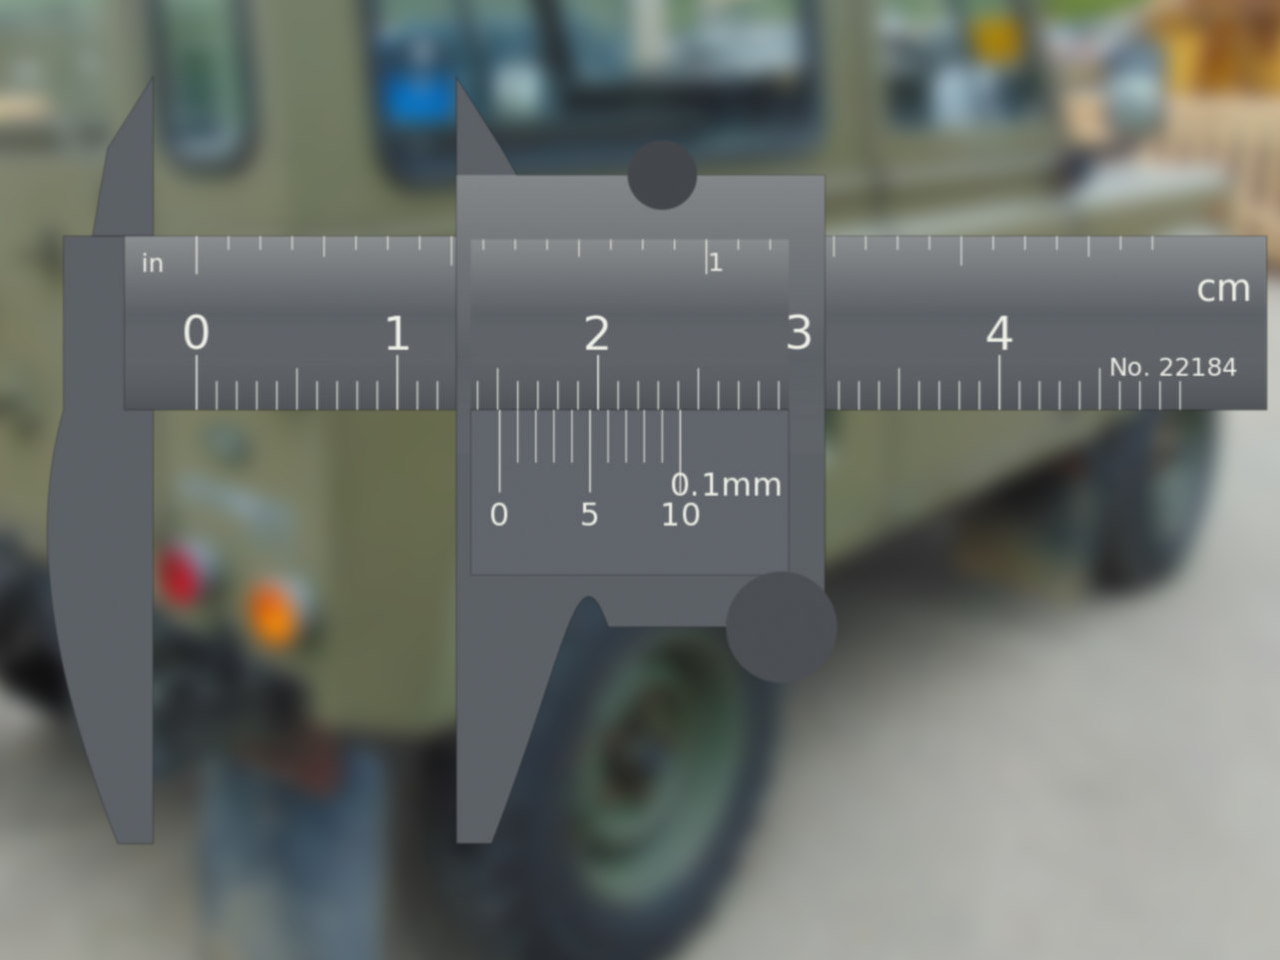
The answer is 15.1 mm
